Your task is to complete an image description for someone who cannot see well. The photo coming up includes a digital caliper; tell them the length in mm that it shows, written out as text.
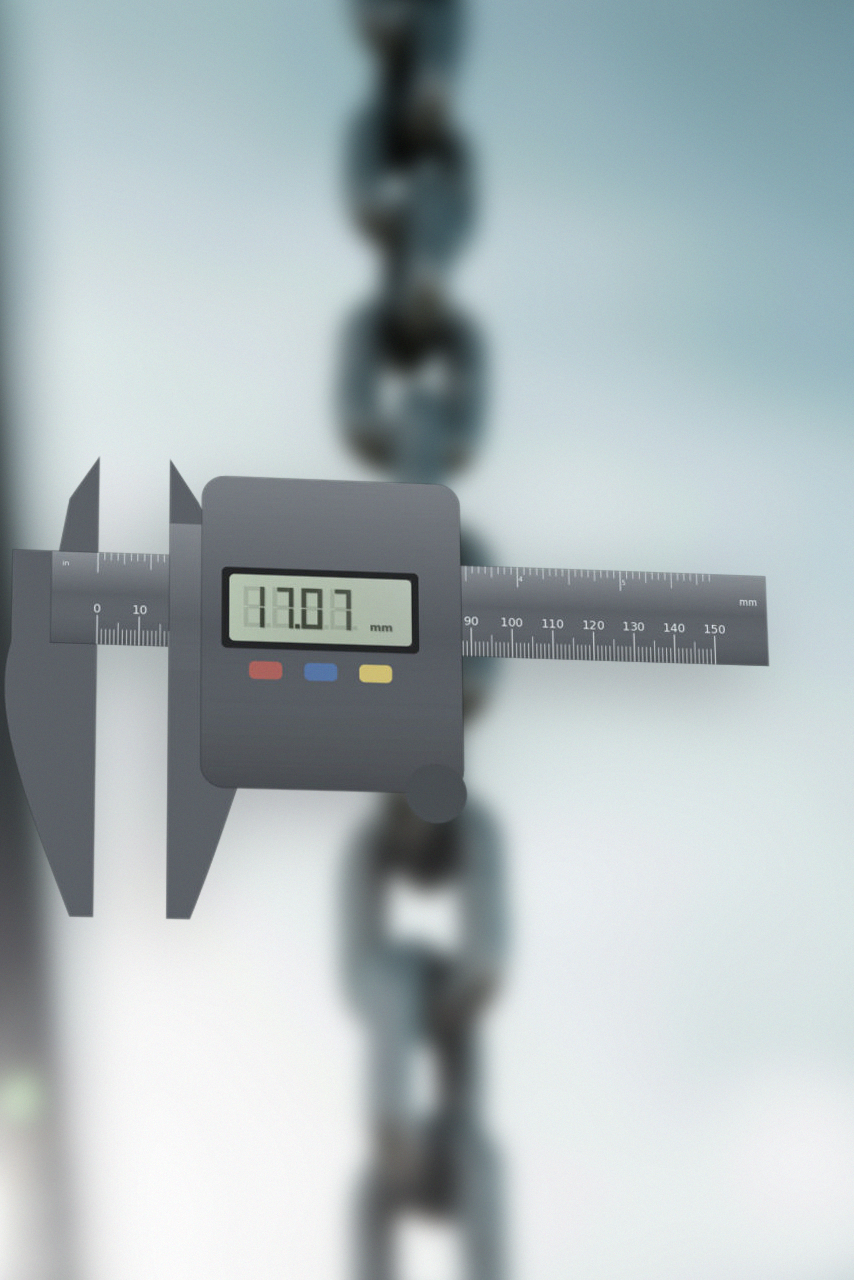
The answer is 17.07 mm
